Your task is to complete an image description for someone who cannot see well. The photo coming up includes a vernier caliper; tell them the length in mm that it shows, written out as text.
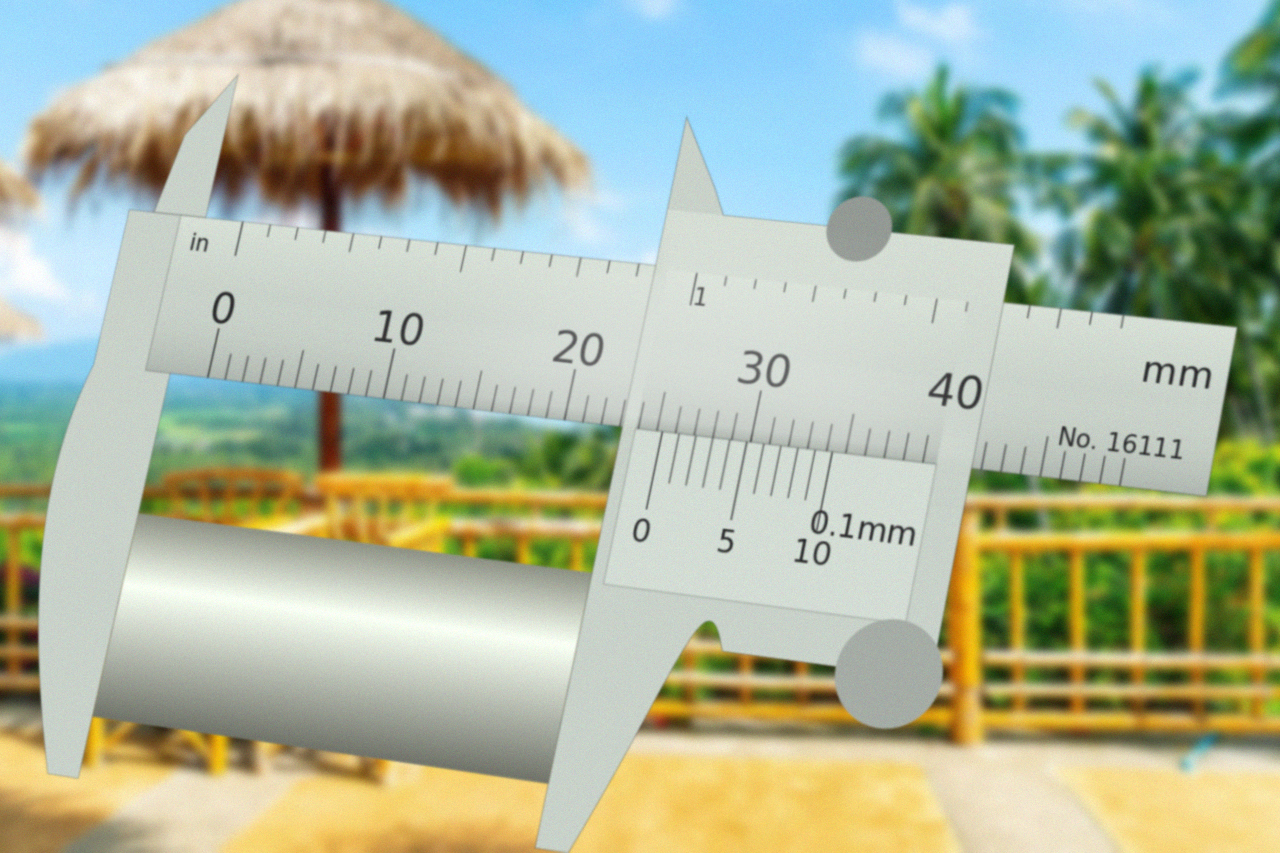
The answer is 25.3 mm
